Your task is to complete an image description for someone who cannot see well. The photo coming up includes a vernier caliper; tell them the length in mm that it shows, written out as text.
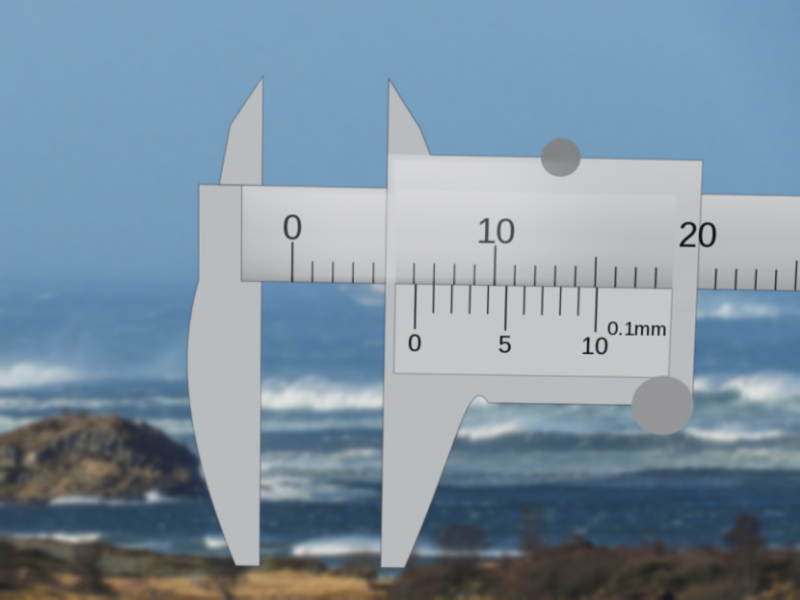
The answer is 6.1 mm
